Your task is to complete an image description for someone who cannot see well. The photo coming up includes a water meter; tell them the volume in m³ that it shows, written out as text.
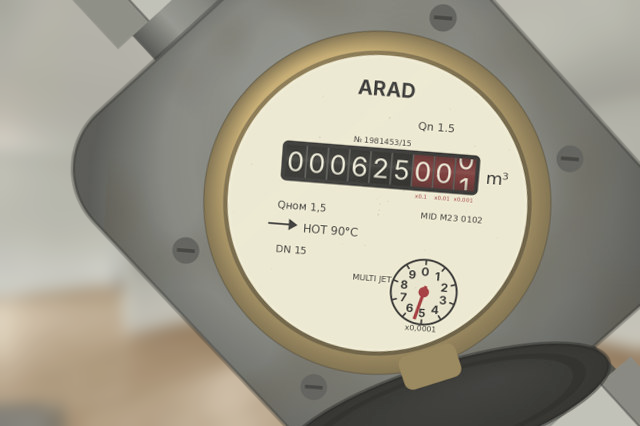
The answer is 625.0005 m³
